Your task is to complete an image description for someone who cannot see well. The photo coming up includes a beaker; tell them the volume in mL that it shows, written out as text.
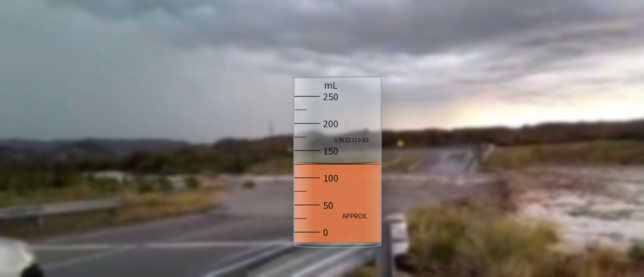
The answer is 125 mL
